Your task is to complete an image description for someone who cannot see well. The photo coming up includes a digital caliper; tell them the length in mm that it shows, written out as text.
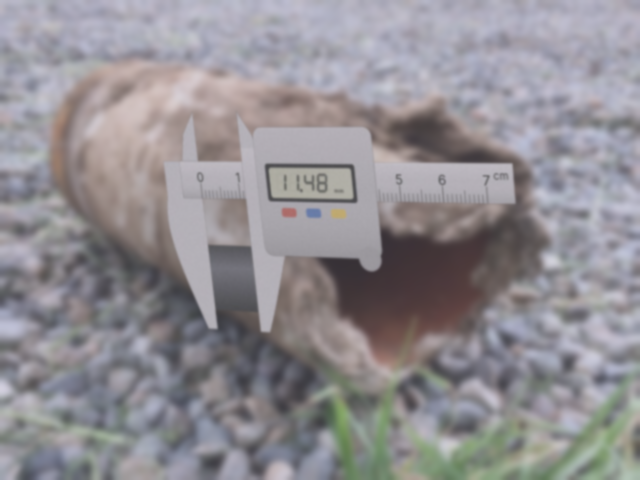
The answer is 11.48 mm
